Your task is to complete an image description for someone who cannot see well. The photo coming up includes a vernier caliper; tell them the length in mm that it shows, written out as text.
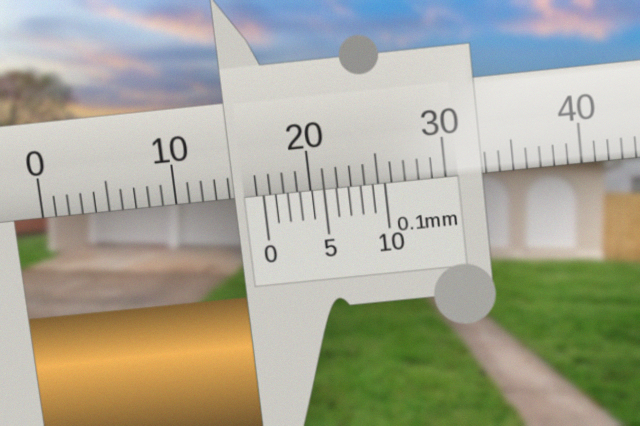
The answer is 16.5 mm
